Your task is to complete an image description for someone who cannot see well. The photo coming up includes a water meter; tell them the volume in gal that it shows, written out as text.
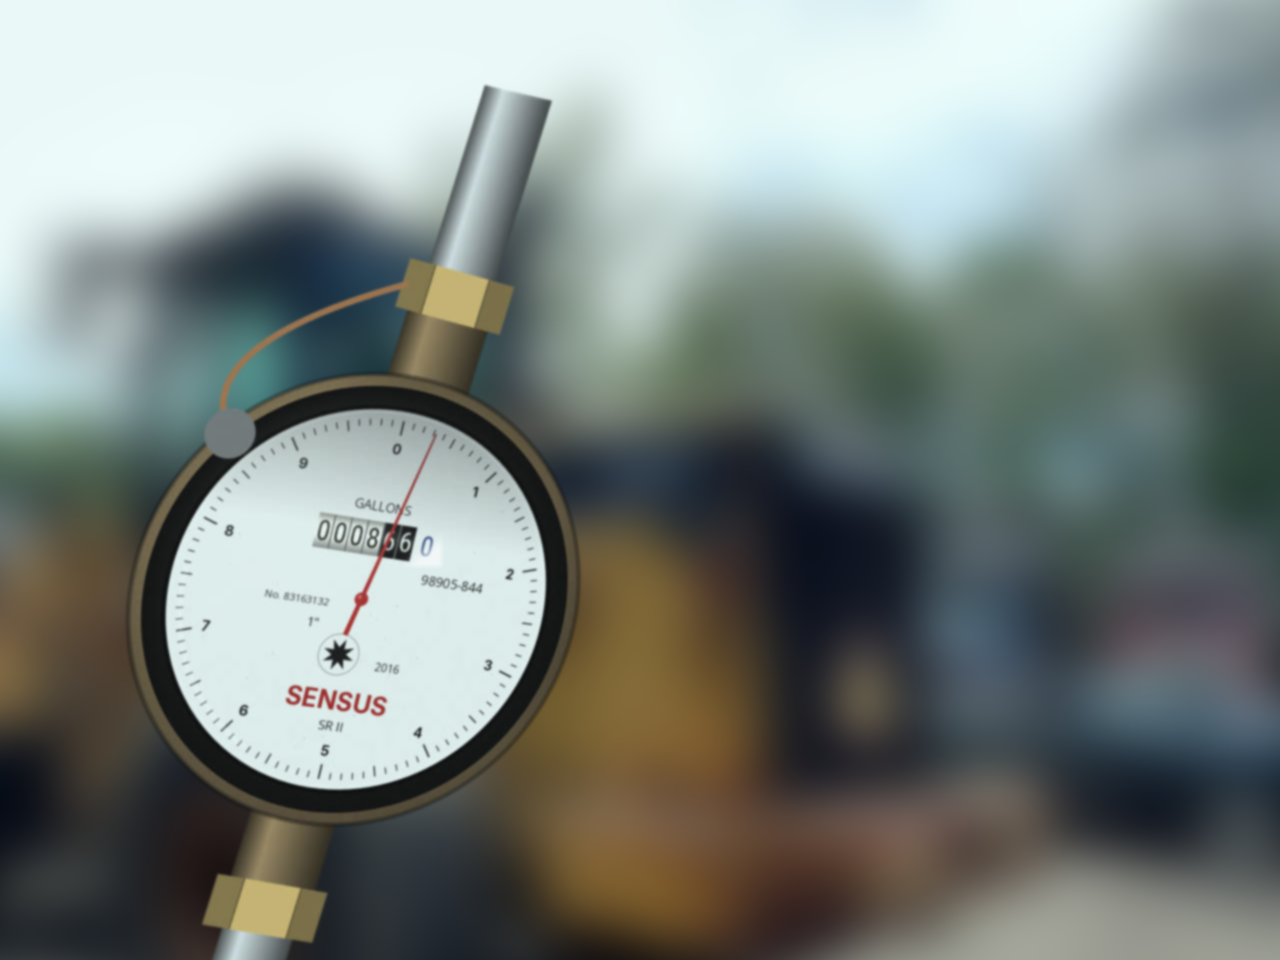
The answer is 8660.3 gal
